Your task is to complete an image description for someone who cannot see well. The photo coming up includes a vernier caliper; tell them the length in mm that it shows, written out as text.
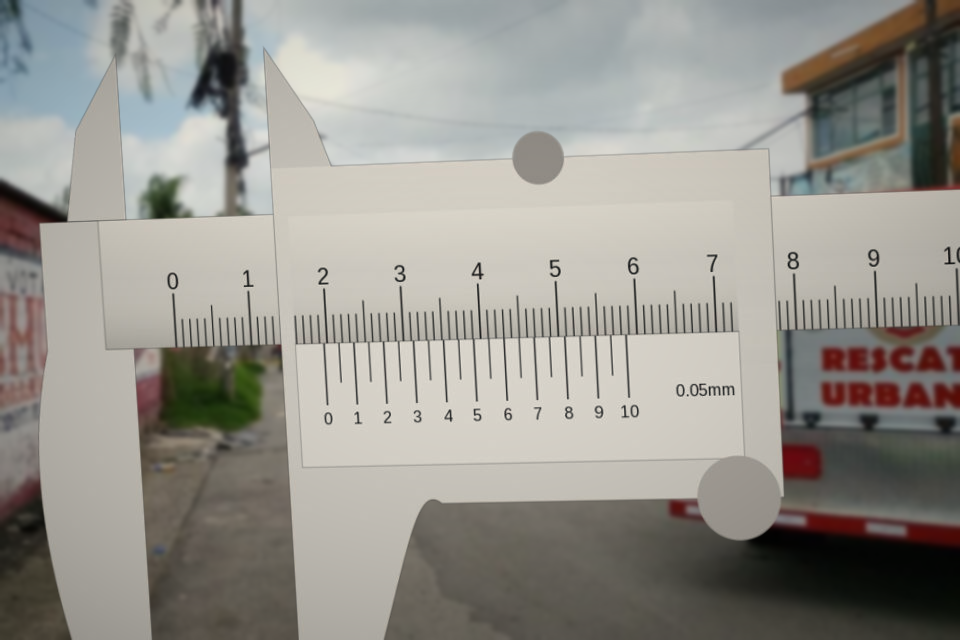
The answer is 19.6 mm
